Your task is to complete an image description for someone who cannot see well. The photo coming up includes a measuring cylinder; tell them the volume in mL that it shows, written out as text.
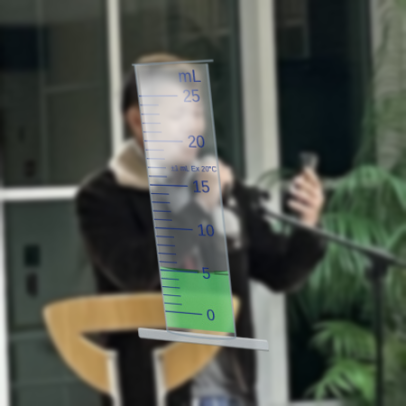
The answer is 5 mL
